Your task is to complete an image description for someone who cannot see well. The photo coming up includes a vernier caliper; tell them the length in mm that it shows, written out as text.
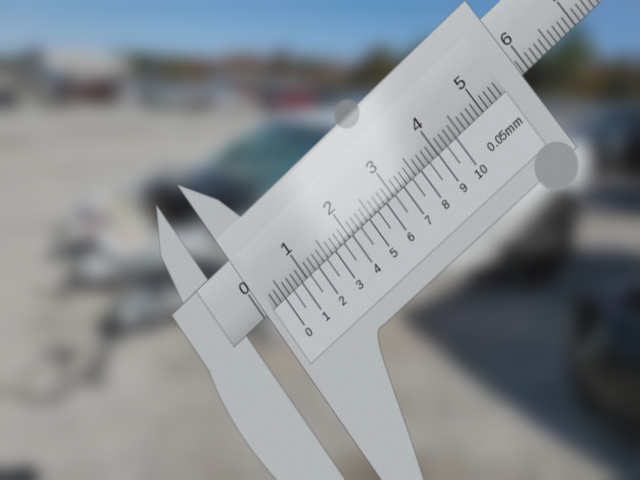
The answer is 5.0 mm
